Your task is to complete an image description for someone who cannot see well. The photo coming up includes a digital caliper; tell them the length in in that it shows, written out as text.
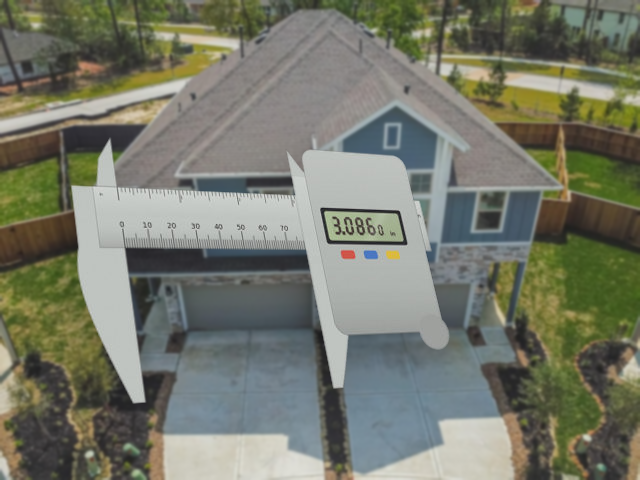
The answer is 3.0860 in
